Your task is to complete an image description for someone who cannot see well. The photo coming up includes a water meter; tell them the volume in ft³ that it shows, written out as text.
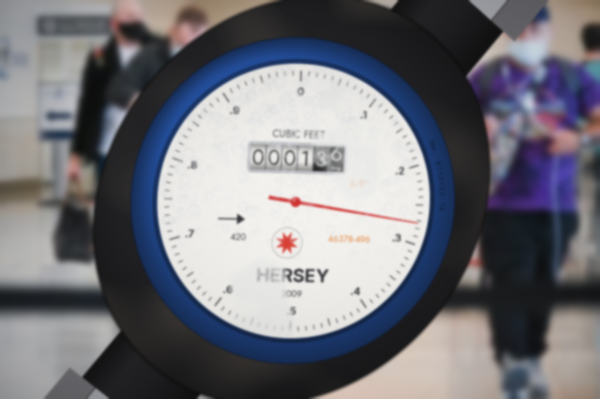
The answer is 136.27 ft³
